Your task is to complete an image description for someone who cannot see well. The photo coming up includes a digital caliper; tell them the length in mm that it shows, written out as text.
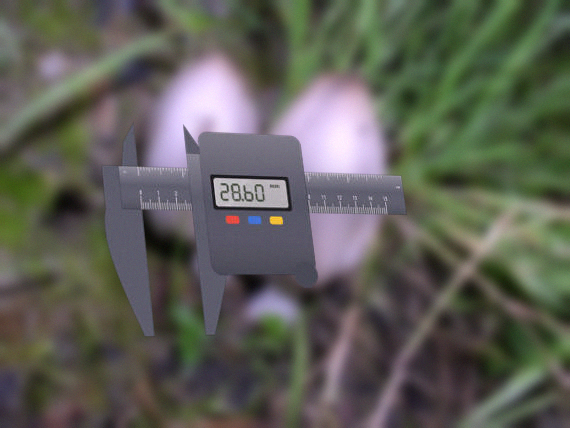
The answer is 28.60 mm
